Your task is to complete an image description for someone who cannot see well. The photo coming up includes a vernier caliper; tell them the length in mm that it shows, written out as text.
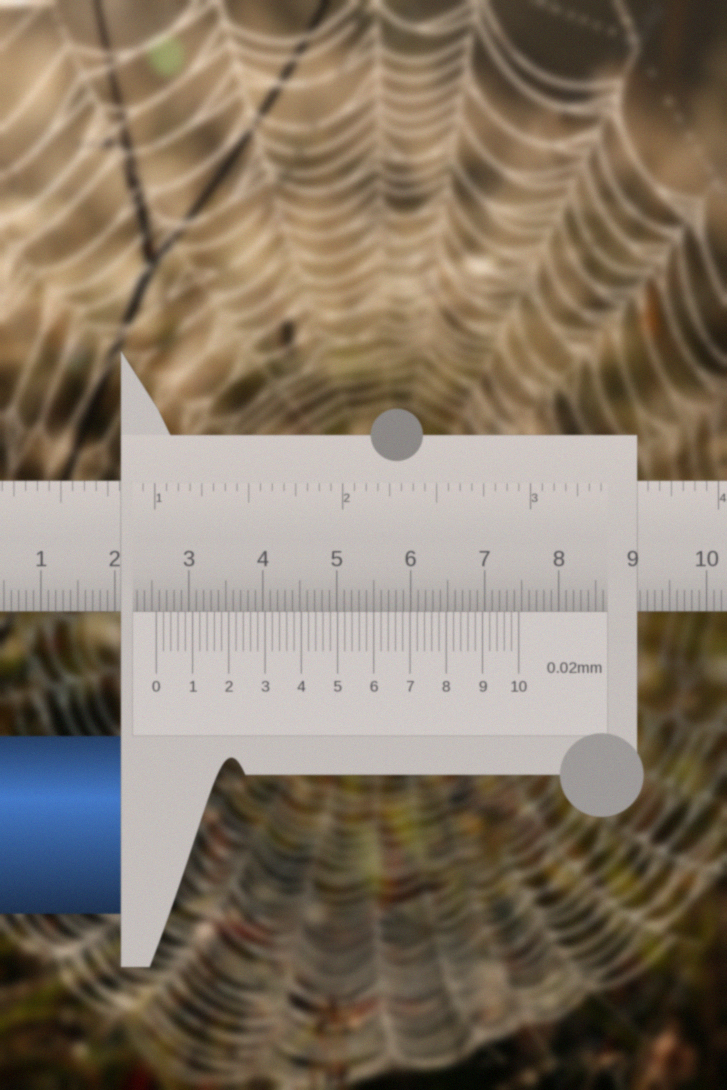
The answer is 25.6 mm
